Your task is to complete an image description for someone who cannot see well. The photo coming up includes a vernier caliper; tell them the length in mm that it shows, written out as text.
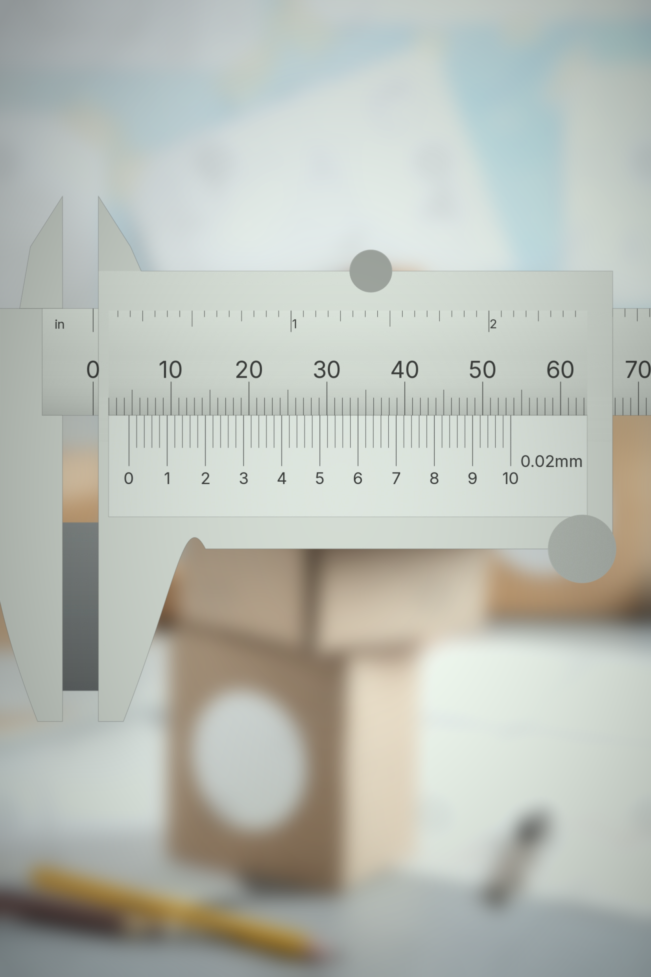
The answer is 4.6 mm
